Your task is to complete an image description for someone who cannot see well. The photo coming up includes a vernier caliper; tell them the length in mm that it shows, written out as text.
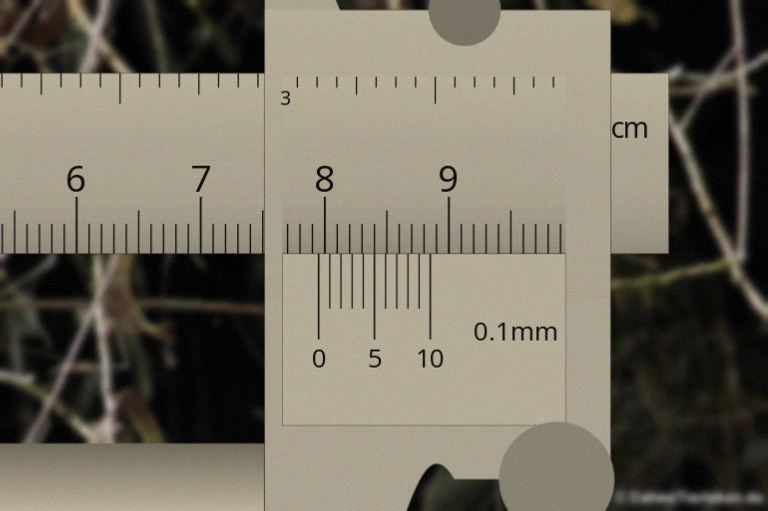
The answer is 79.5 mm
